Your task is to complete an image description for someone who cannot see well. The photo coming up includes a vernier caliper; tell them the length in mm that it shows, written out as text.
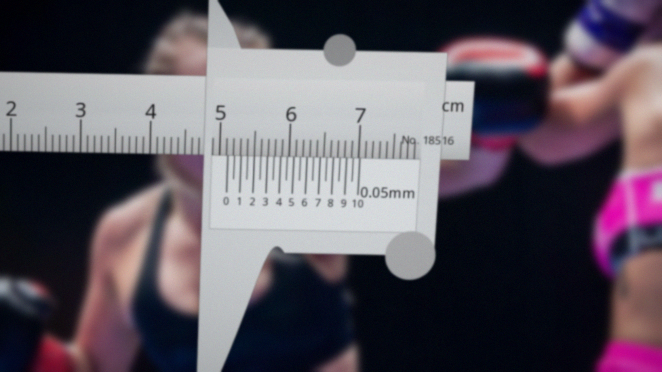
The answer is 51.2 mm
